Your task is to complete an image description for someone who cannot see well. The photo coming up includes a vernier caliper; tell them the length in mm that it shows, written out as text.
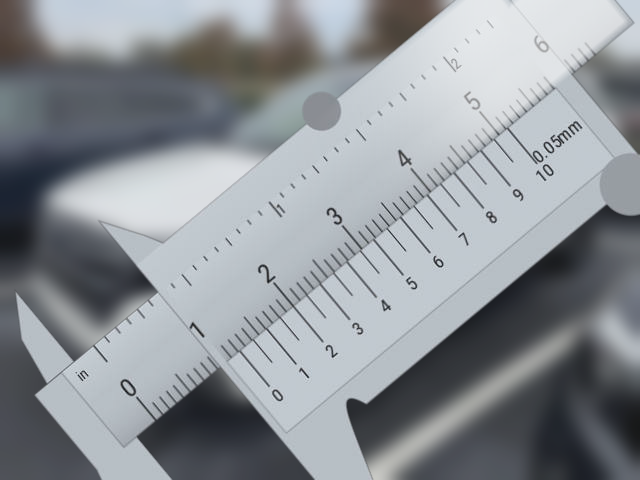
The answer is 12.2 mm
